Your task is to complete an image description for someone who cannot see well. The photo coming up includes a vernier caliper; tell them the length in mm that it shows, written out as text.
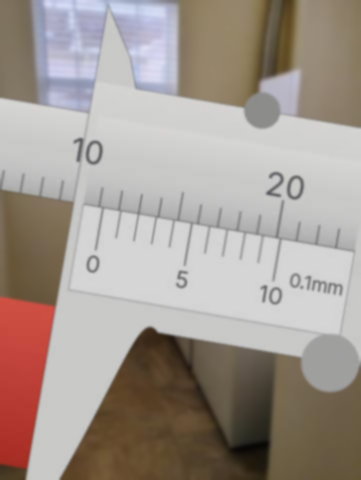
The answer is 11.2 mm
